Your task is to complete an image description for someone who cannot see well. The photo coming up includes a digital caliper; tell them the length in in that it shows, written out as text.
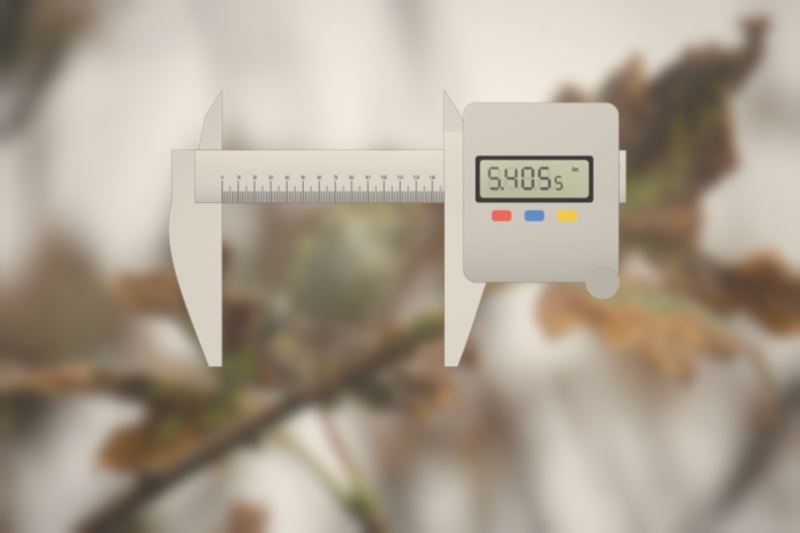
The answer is 5.4055 in
